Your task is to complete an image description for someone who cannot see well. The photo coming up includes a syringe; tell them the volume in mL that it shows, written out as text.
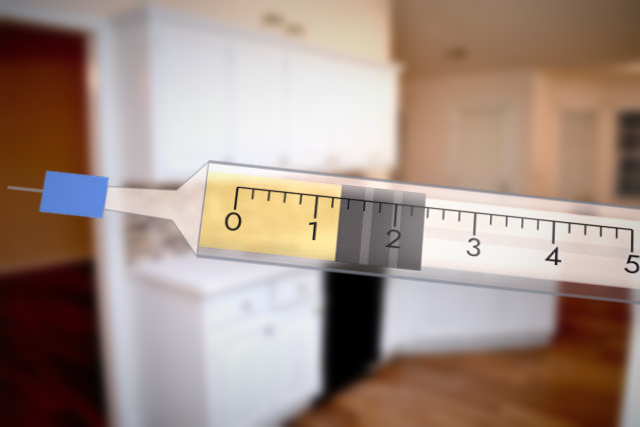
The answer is 1.3 mL
